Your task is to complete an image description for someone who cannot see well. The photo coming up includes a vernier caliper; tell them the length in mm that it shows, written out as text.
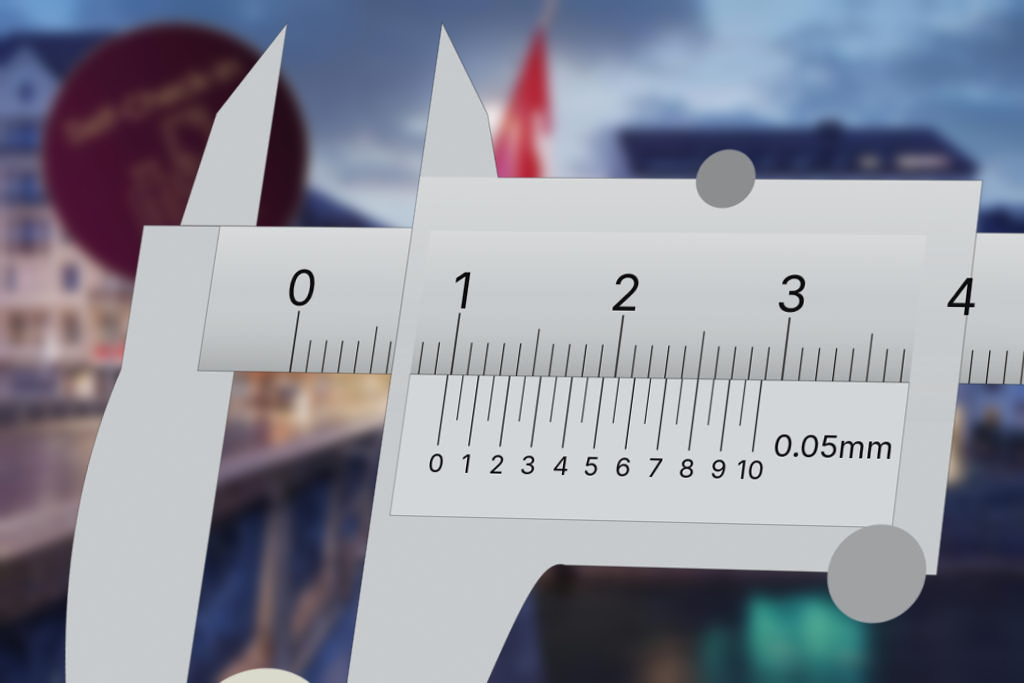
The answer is 9.8 mm
